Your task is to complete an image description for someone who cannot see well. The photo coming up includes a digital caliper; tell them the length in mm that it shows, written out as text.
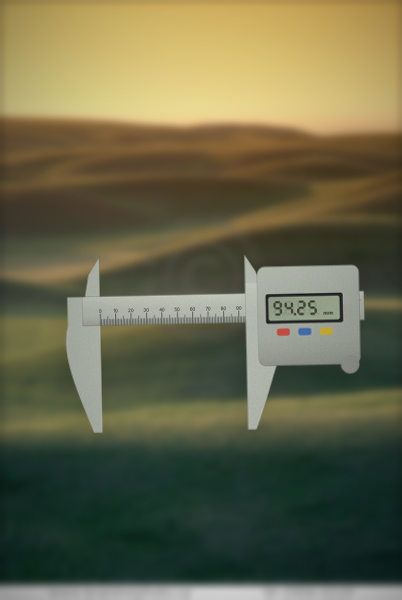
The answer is 94.25 mm
